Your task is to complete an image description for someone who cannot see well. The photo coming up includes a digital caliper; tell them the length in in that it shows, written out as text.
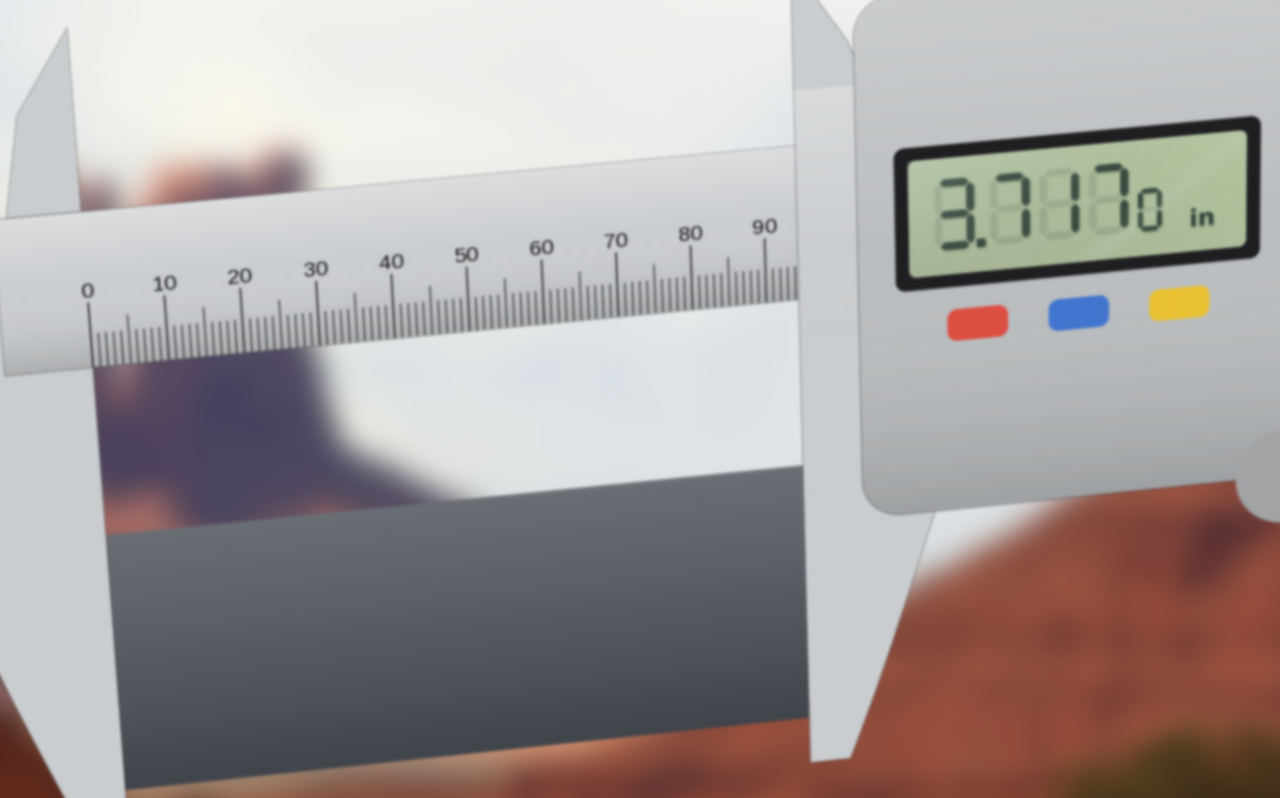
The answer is 3.7170 in
